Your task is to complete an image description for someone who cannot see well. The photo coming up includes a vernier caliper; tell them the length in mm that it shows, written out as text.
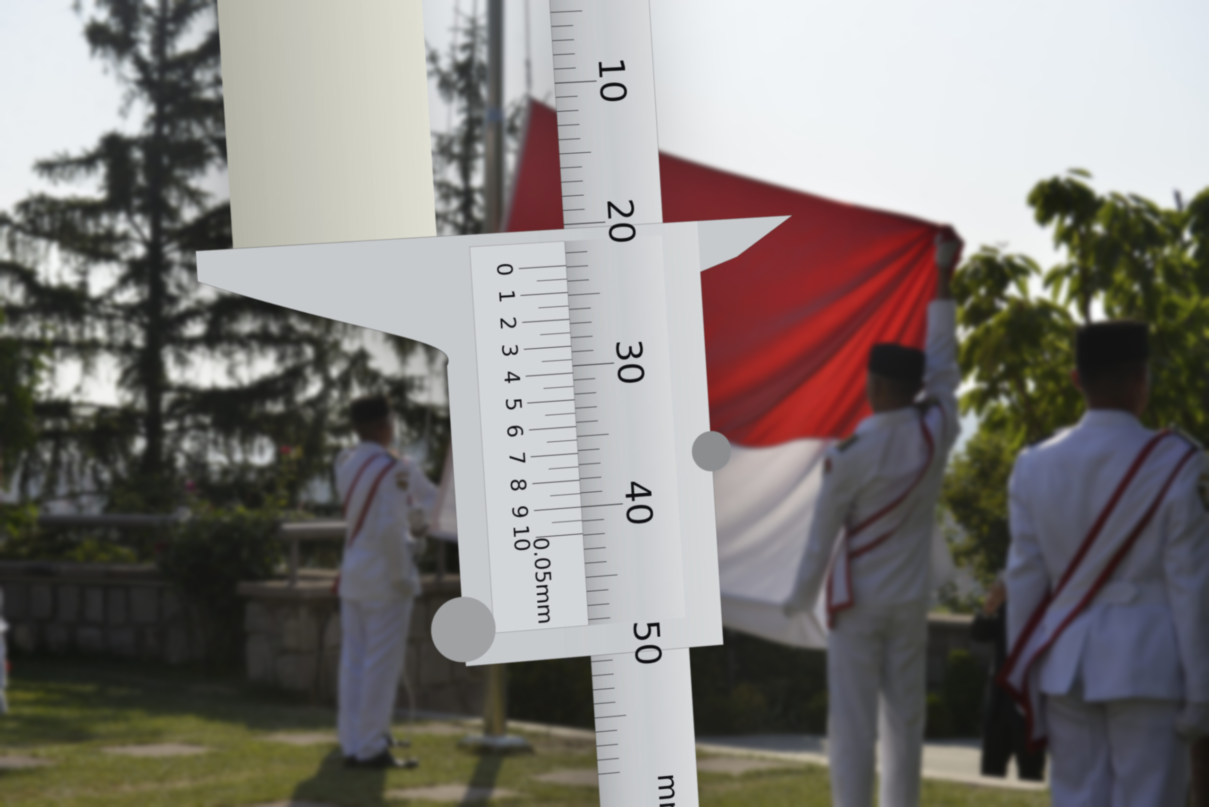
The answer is 22.9 mm
